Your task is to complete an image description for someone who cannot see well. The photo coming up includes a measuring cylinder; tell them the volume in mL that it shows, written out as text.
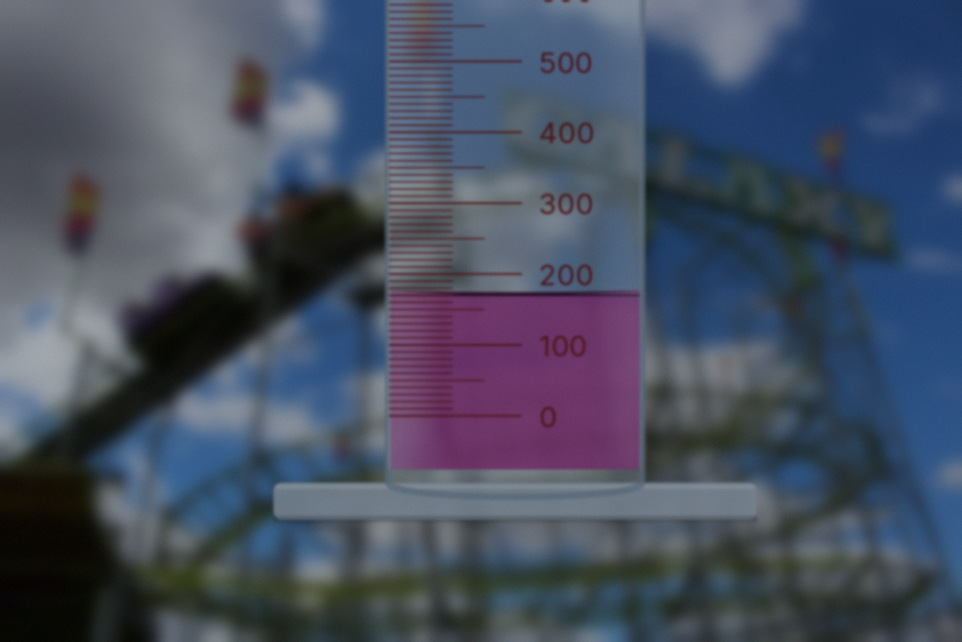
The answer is 170 mL
